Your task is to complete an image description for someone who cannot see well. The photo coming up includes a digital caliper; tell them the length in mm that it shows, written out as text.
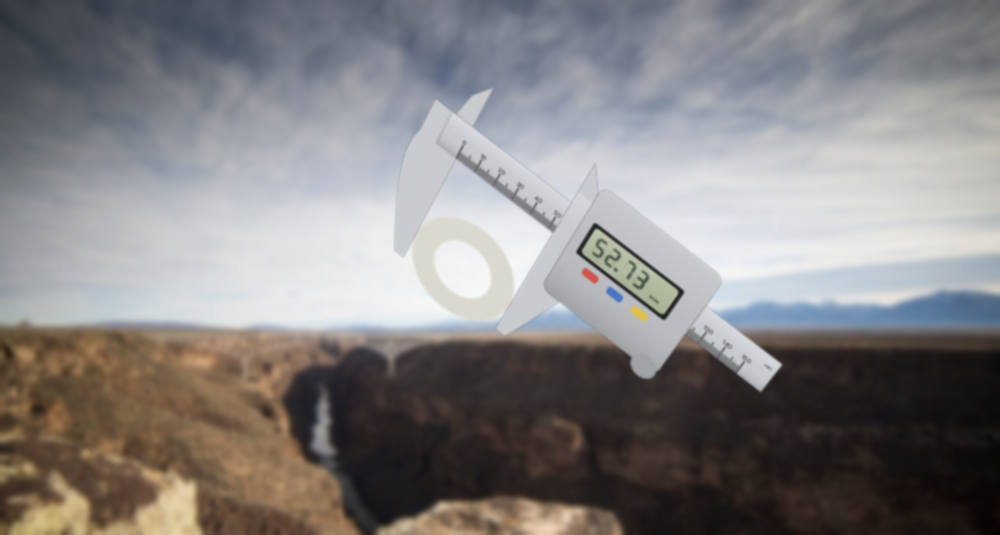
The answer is 52.73 mm
